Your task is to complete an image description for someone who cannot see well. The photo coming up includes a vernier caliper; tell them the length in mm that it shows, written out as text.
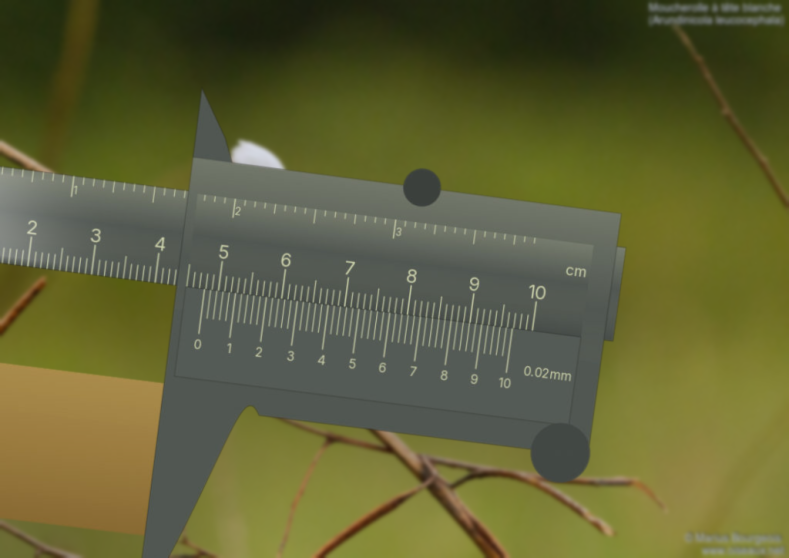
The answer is 47.8 mm
